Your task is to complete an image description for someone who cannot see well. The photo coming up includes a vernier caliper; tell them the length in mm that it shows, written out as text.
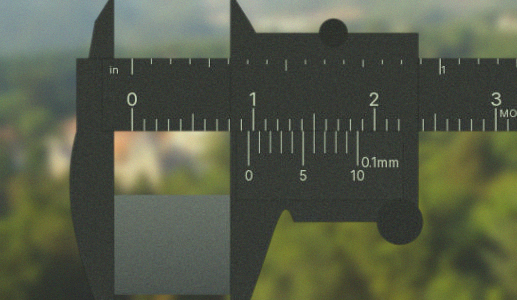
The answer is 9.6 mm
